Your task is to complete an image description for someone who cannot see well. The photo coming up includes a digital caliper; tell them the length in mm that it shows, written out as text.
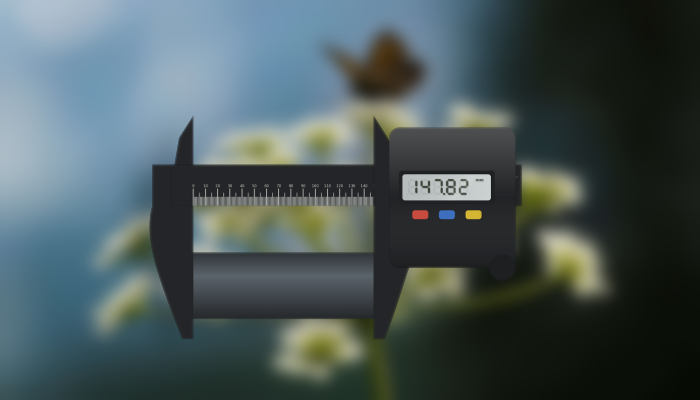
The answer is 147.82 mm
